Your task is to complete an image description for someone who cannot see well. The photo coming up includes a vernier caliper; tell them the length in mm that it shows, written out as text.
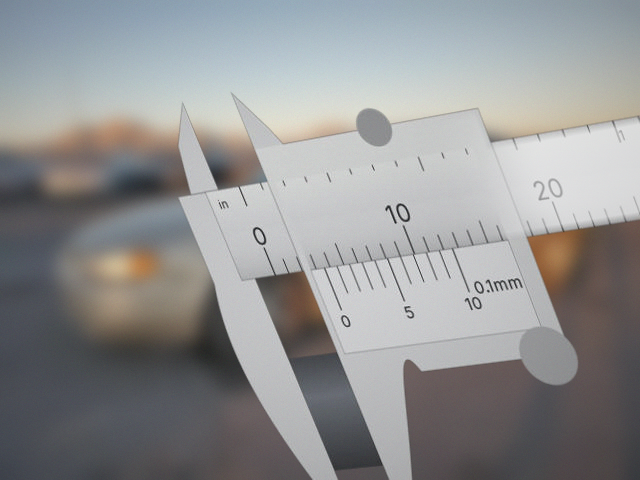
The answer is 3.6 mm
